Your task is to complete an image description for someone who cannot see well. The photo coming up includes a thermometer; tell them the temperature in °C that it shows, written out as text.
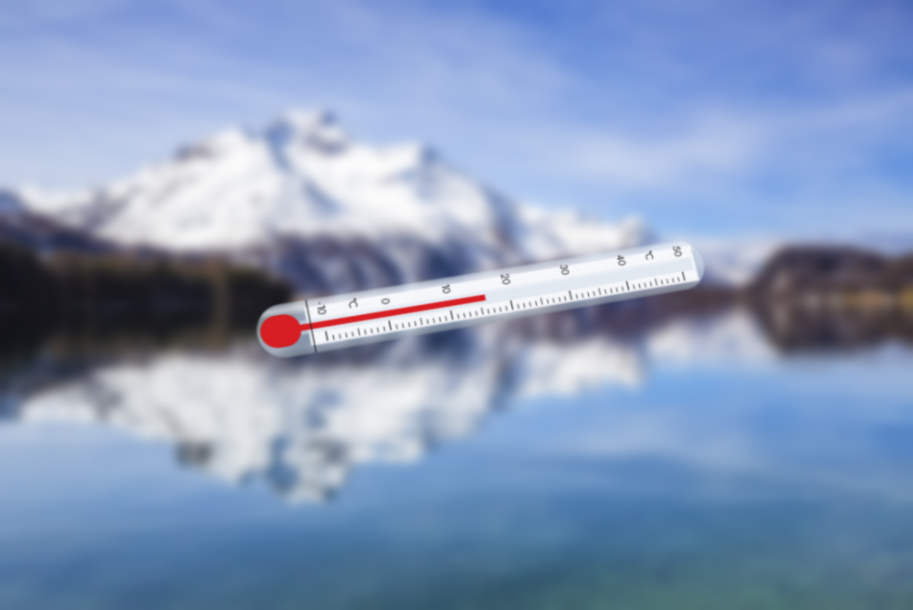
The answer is 16 °C
